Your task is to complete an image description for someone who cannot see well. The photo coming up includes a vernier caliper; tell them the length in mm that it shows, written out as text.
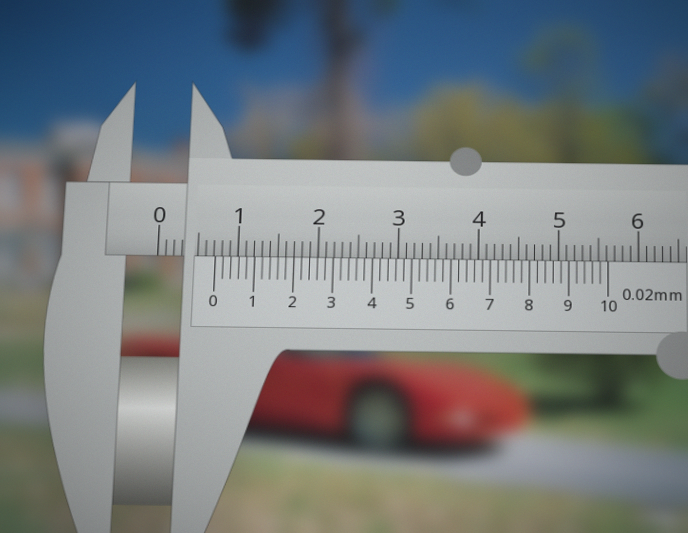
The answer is 7.2 mm
